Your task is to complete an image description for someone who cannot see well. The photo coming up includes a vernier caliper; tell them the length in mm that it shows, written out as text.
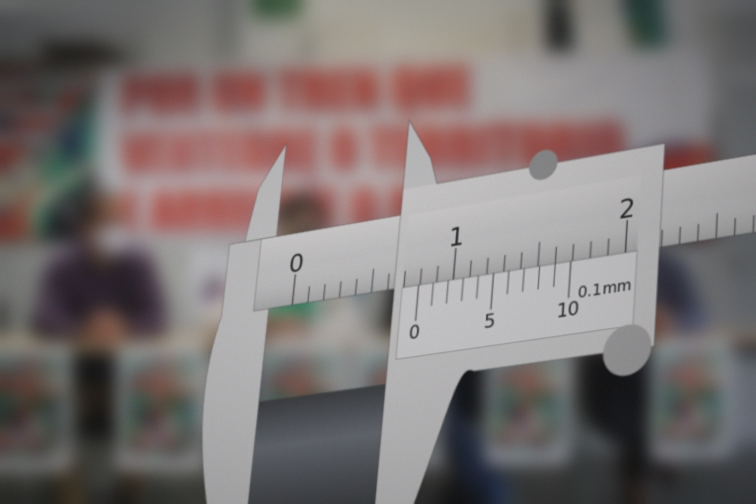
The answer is 7.9 mm
